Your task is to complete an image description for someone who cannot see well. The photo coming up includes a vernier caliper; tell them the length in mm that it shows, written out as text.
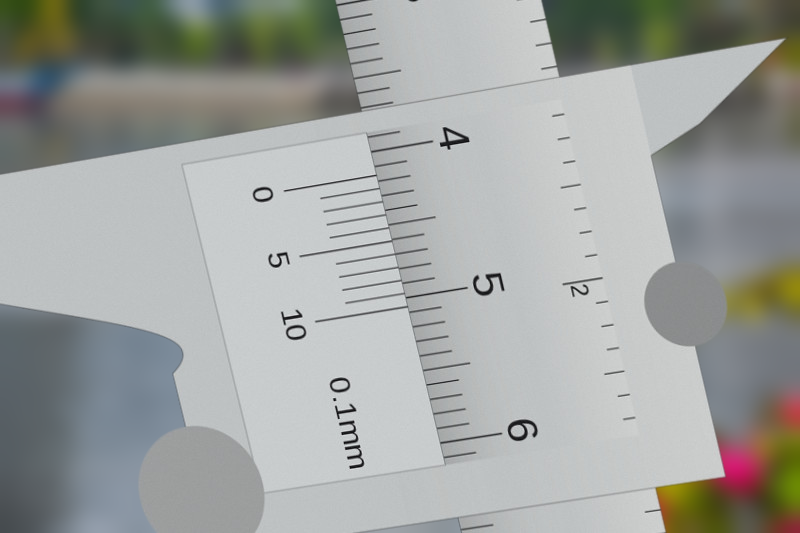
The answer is 41.6 mm
